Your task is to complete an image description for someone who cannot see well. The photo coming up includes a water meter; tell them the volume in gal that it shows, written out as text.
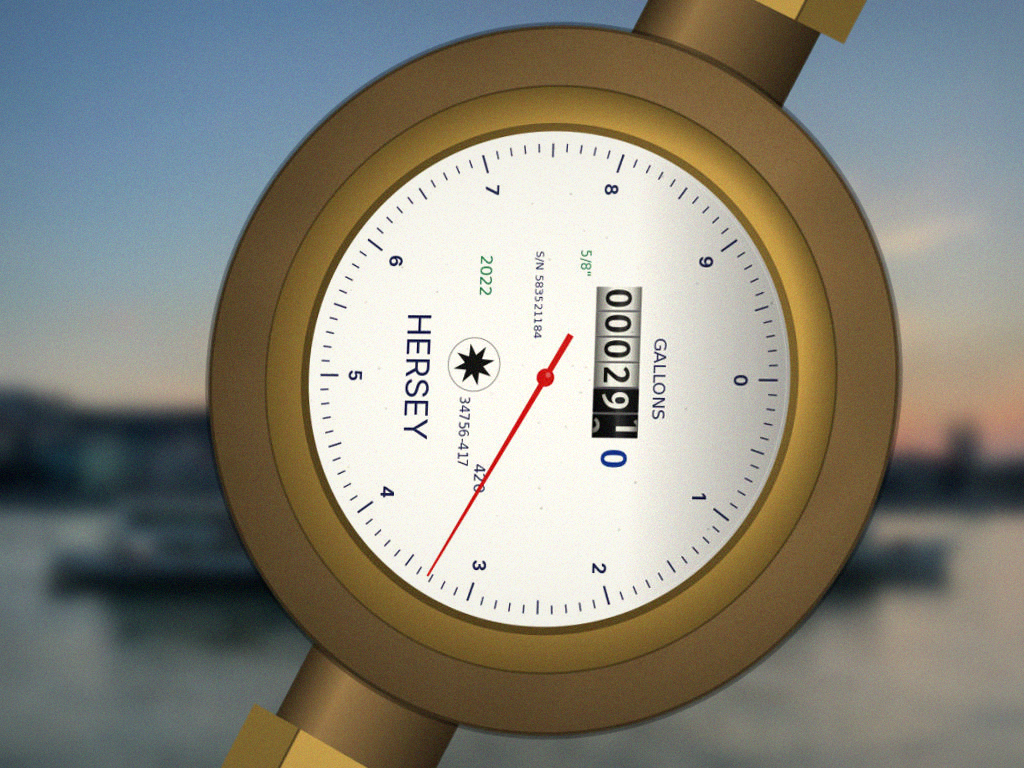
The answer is 2913.3 gal
